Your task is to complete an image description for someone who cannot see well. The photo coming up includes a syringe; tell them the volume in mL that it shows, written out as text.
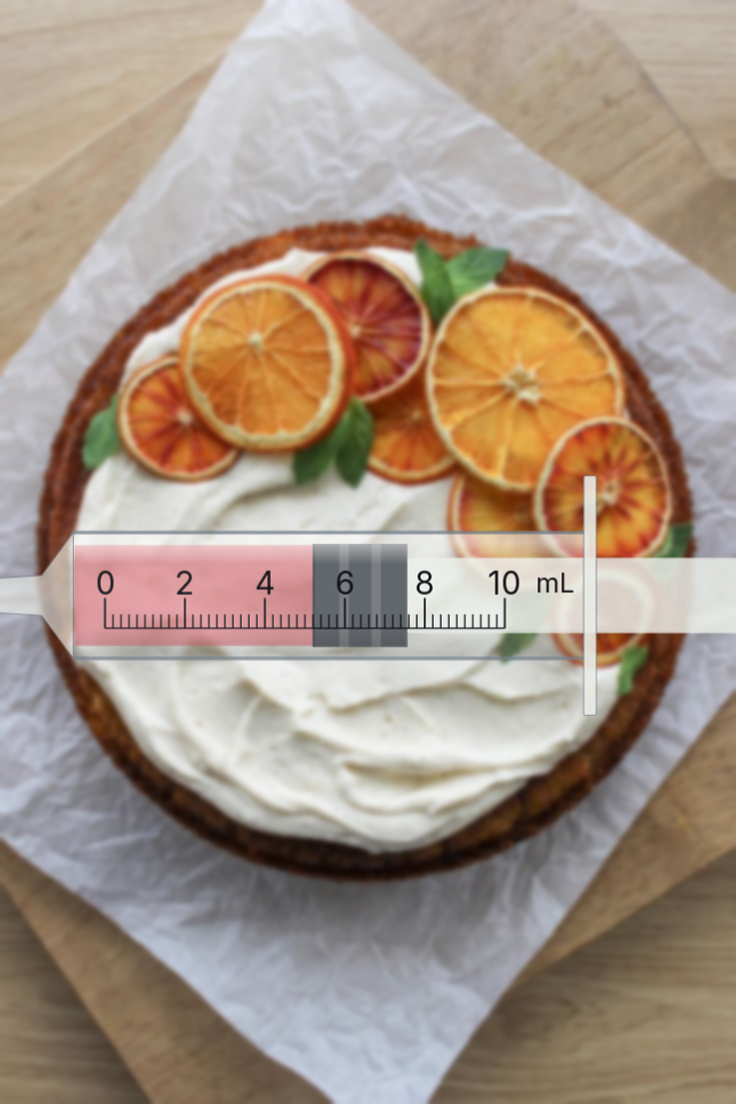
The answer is 5.2 mL
